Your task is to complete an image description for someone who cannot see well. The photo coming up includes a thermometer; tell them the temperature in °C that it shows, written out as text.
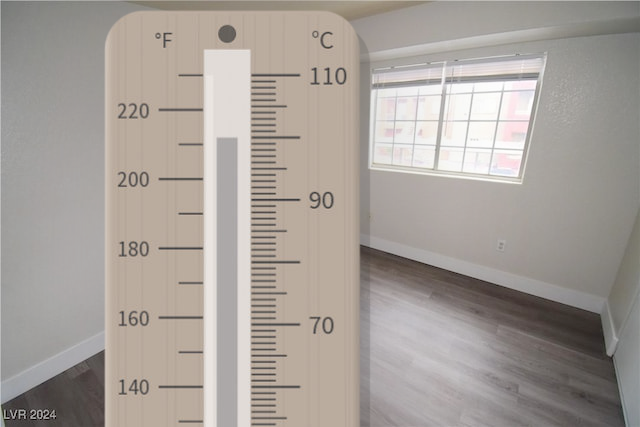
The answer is 100 °C
